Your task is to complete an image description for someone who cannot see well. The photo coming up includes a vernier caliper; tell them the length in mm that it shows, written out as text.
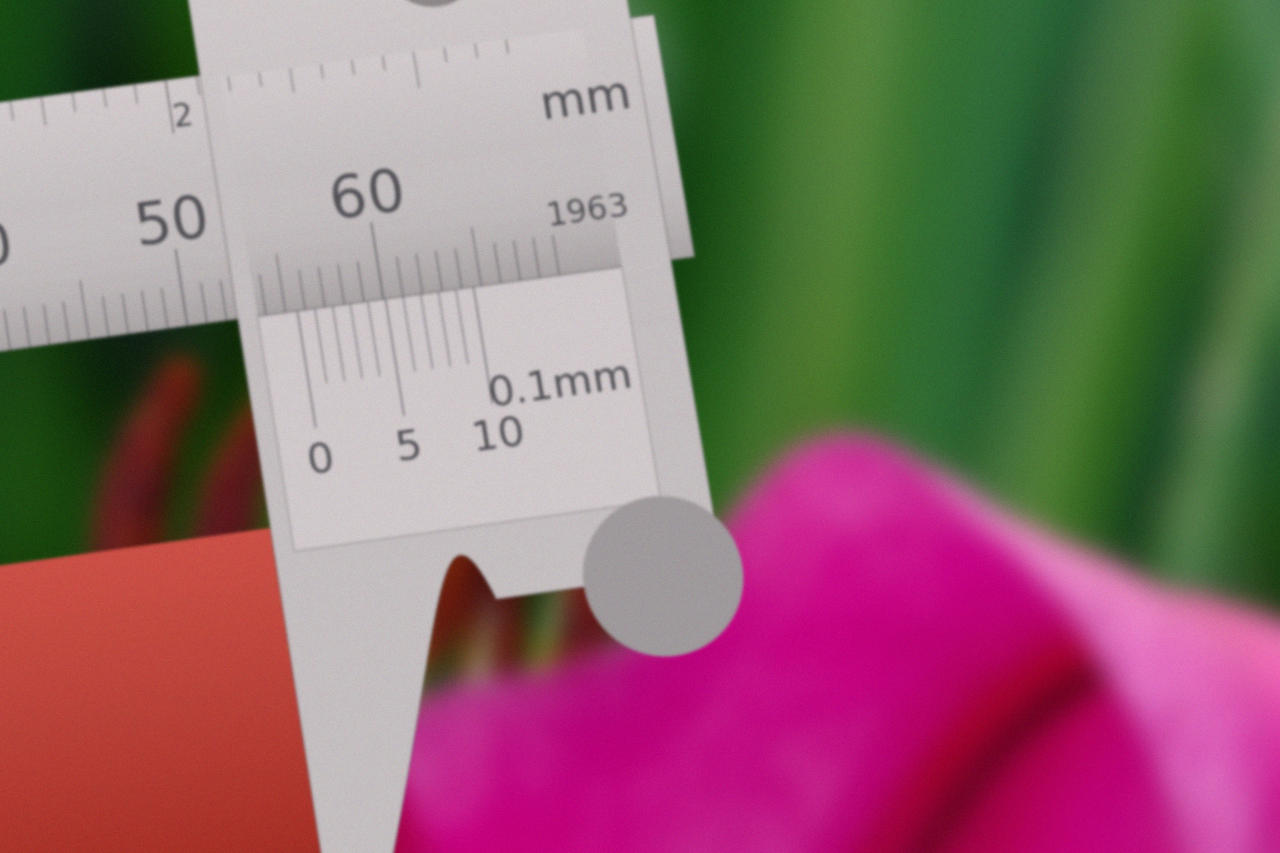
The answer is 55.6 mm
